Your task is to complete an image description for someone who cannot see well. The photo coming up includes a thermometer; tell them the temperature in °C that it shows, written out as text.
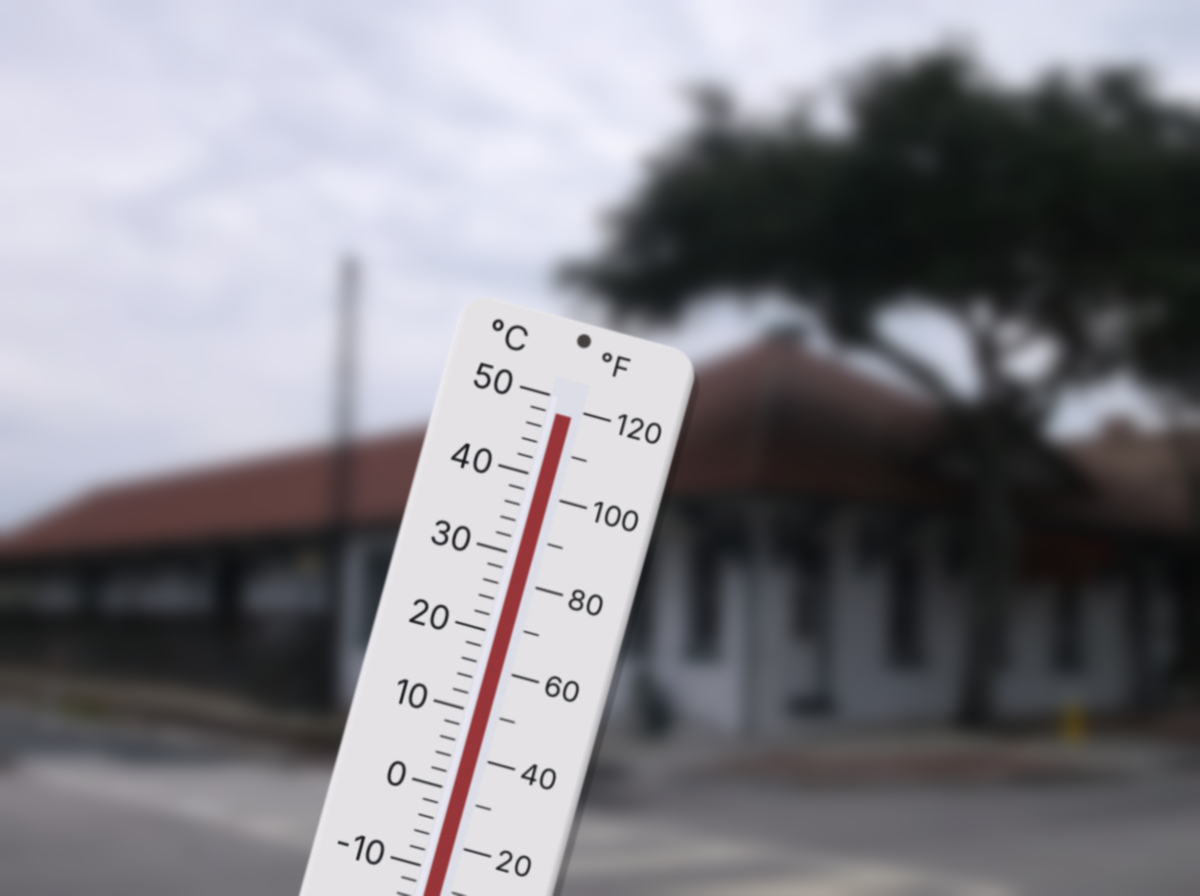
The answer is 48 °C
